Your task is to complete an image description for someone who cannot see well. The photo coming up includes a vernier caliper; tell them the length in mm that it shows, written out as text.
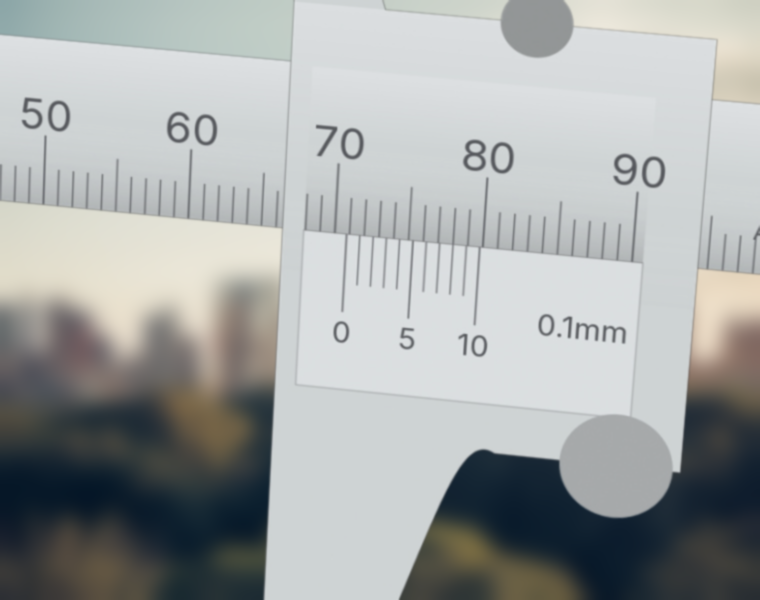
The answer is 70.8 mm
